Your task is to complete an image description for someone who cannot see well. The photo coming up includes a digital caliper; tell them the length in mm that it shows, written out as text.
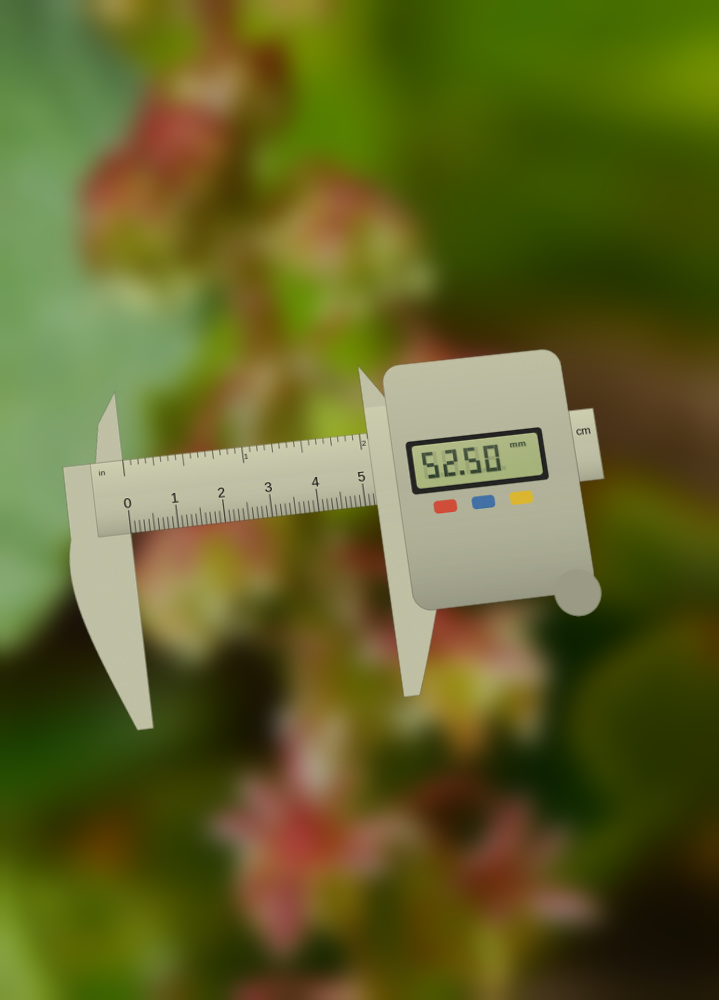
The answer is 52.50 mm
